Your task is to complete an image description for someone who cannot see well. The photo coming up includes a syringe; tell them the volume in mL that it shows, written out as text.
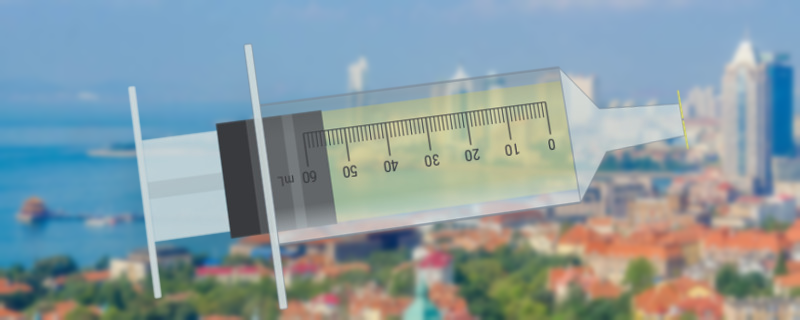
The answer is 55 mL
